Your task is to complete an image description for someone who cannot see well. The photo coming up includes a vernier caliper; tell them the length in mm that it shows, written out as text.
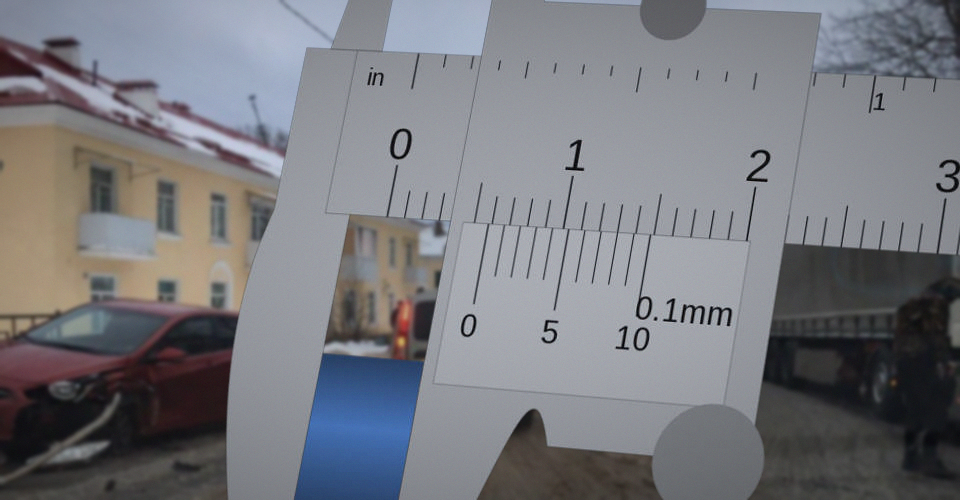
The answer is 5.8 mm
